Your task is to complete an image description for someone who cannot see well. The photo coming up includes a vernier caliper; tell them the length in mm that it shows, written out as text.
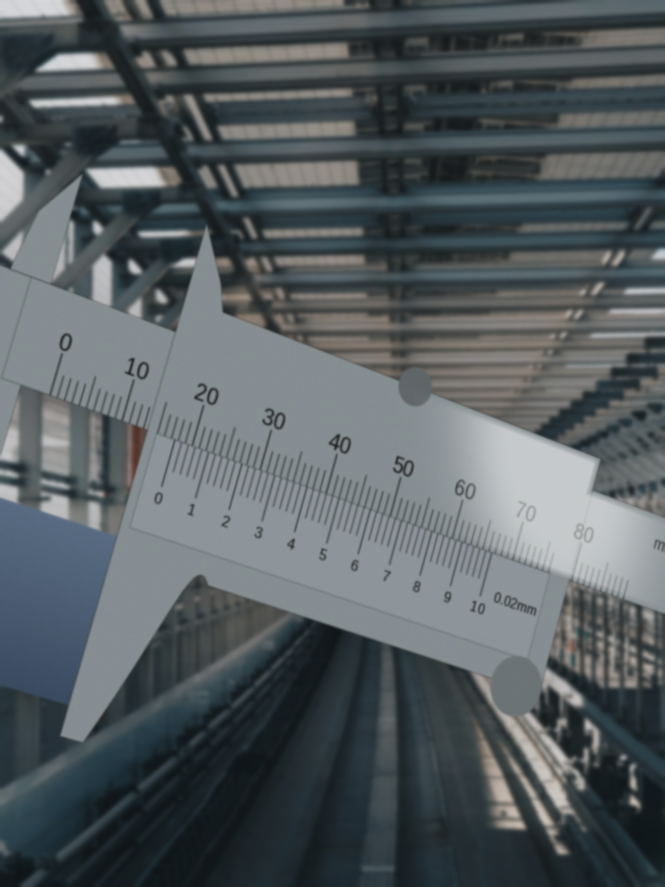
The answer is 17.5 mm
